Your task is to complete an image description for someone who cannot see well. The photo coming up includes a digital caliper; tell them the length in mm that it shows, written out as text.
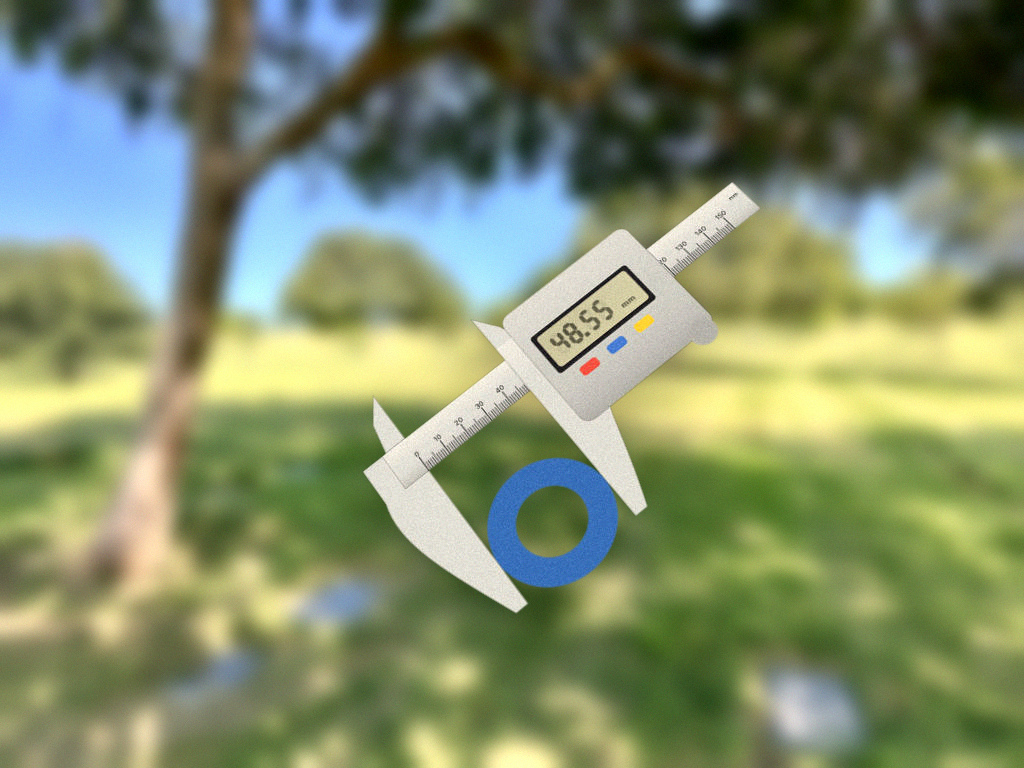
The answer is 48.55 mm
